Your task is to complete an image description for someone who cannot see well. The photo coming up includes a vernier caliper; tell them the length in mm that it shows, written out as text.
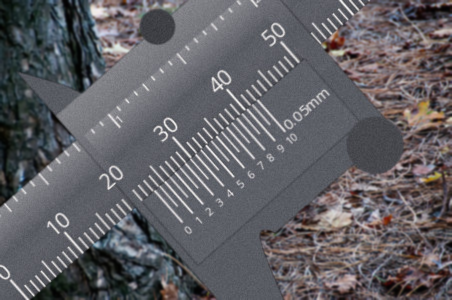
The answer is 23.2 mm
